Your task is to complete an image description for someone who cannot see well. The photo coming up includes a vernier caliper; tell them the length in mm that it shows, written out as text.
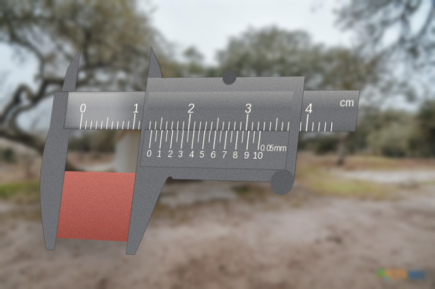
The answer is 13.4 mm
